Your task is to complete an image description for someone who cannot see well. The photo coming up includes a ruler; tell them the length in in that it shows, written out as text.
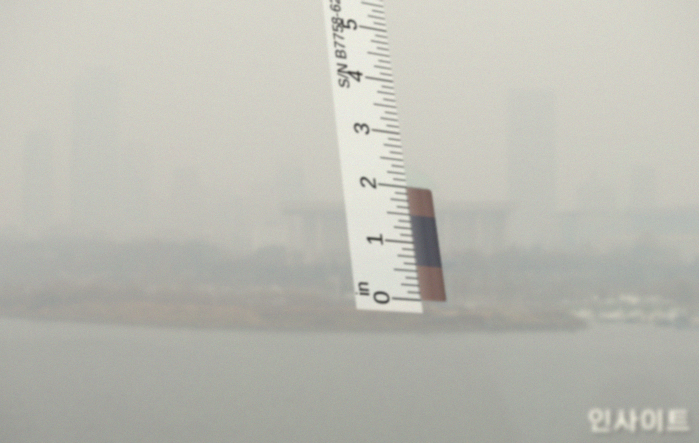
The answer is 2 in
